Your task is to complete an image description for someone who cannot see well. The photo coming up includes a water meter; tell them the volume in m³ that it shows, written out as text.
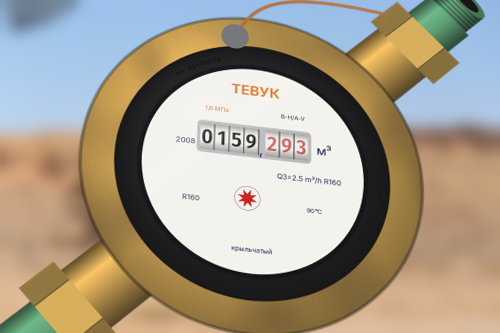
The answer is 159.293 m³
